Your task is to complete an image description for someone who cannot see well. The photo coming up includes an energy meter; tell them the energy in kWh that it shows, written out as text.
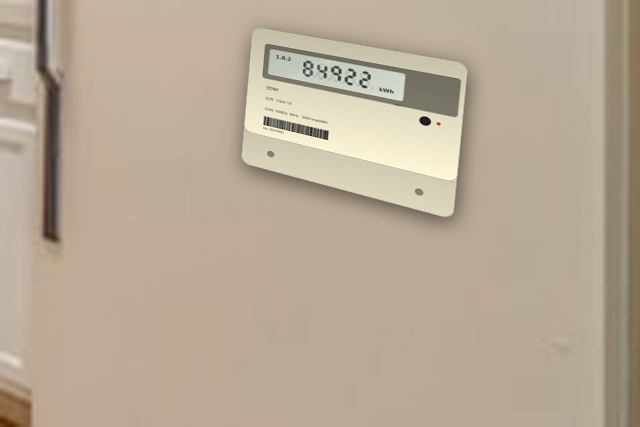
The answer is 84922 kWh
